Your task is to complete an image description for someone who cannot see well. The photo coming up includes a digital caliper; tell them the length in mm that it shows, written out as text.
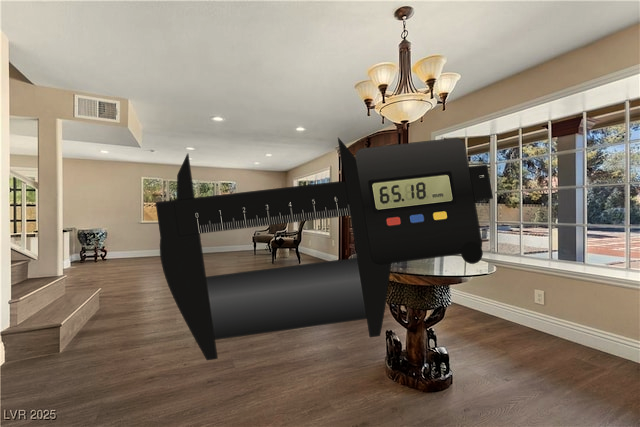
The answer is 65.18 mm
